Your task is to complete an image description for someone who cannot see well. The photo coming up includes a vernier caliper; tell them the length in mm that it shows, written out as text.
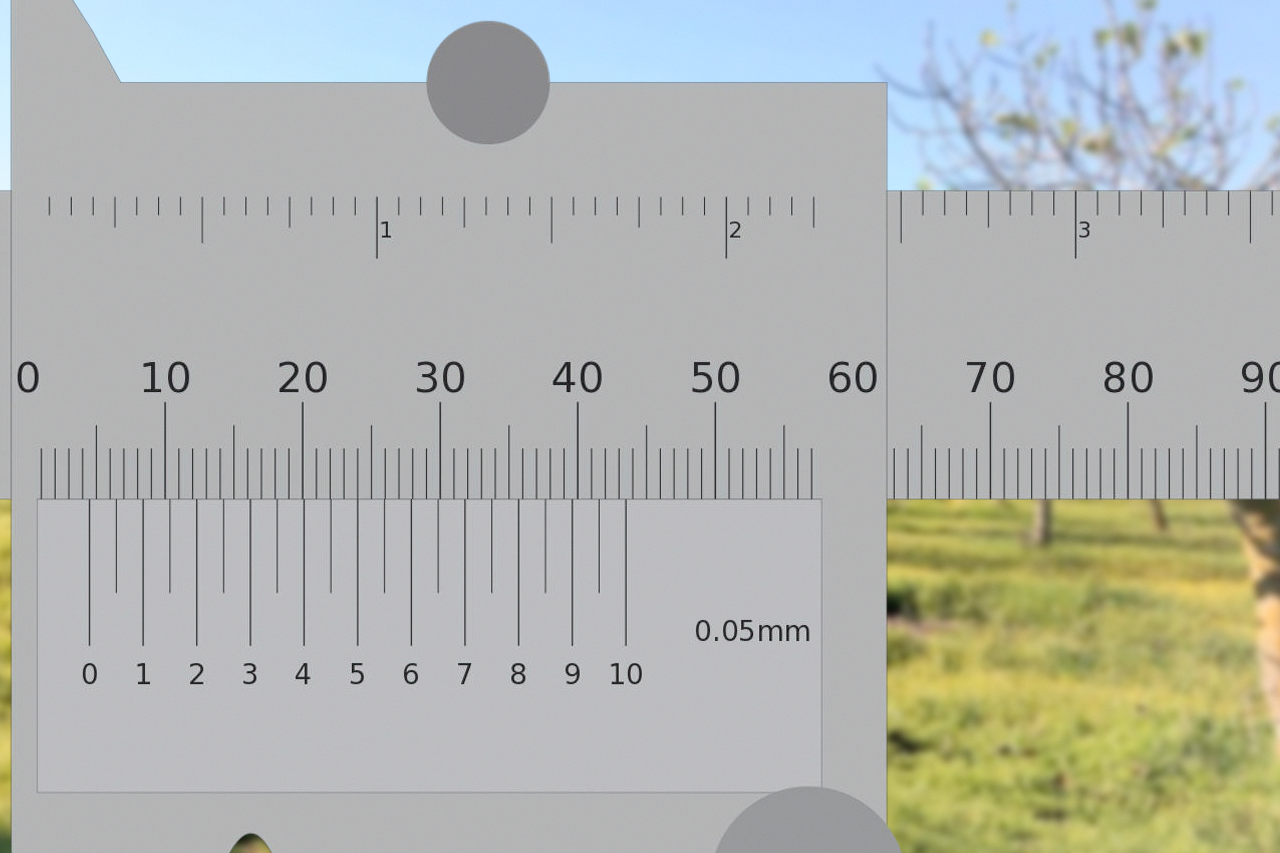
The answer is 4.5 mm
